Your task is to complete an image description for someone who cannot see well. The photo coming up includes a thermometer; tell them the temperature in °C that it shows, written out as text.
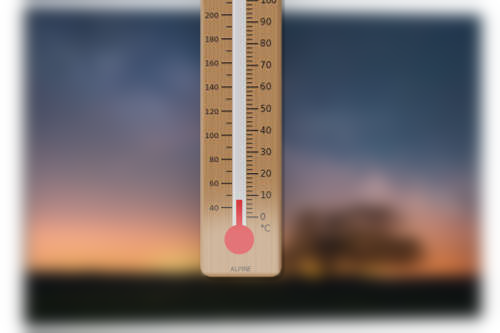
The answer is 8 °C
